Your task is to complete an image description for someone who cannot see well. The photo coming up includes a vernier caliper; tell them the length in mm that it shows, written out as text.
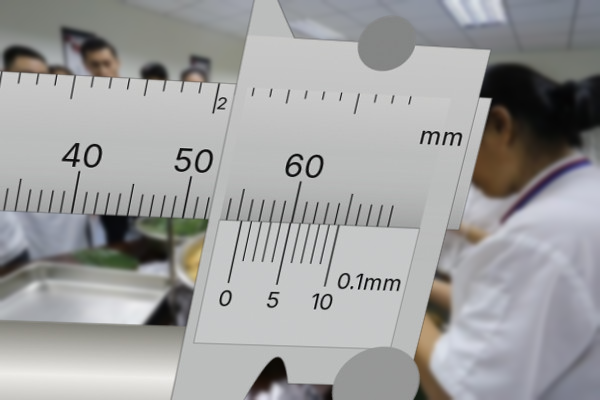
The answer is 55.4 mm
